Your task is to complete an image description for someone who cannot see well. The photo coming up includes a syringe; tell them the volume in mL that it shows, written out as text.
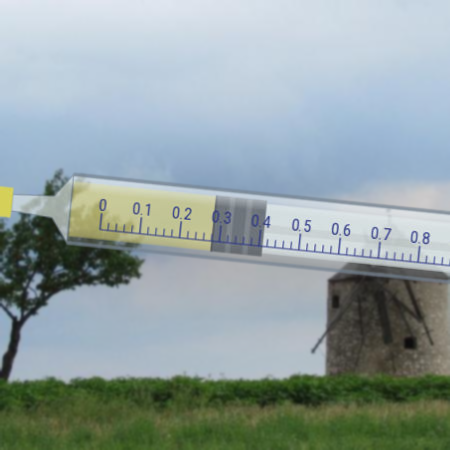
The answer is 0.28 mL
